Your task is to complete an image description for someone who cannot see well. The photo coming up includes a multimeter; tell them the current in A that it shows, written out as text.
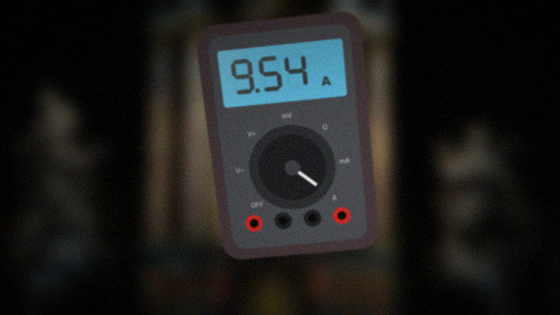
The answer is 9.54 A
